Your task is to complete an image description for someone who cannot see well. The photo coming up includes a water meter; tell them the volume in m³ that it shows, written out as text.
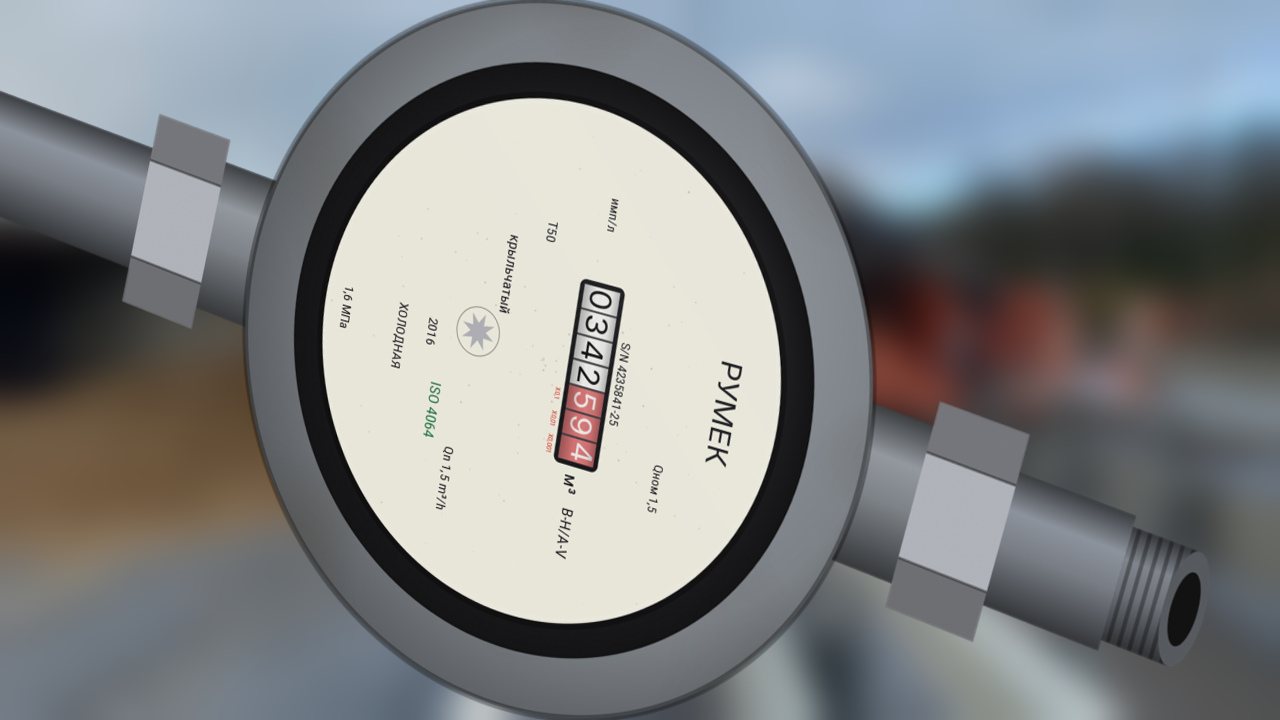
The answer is 342.594 m³
